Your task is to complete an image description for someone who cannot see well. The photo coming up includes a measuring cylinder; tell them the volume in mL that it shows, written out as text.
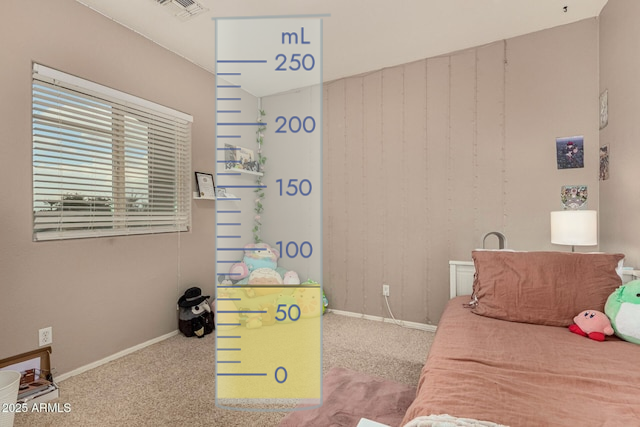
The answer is 70 mL
